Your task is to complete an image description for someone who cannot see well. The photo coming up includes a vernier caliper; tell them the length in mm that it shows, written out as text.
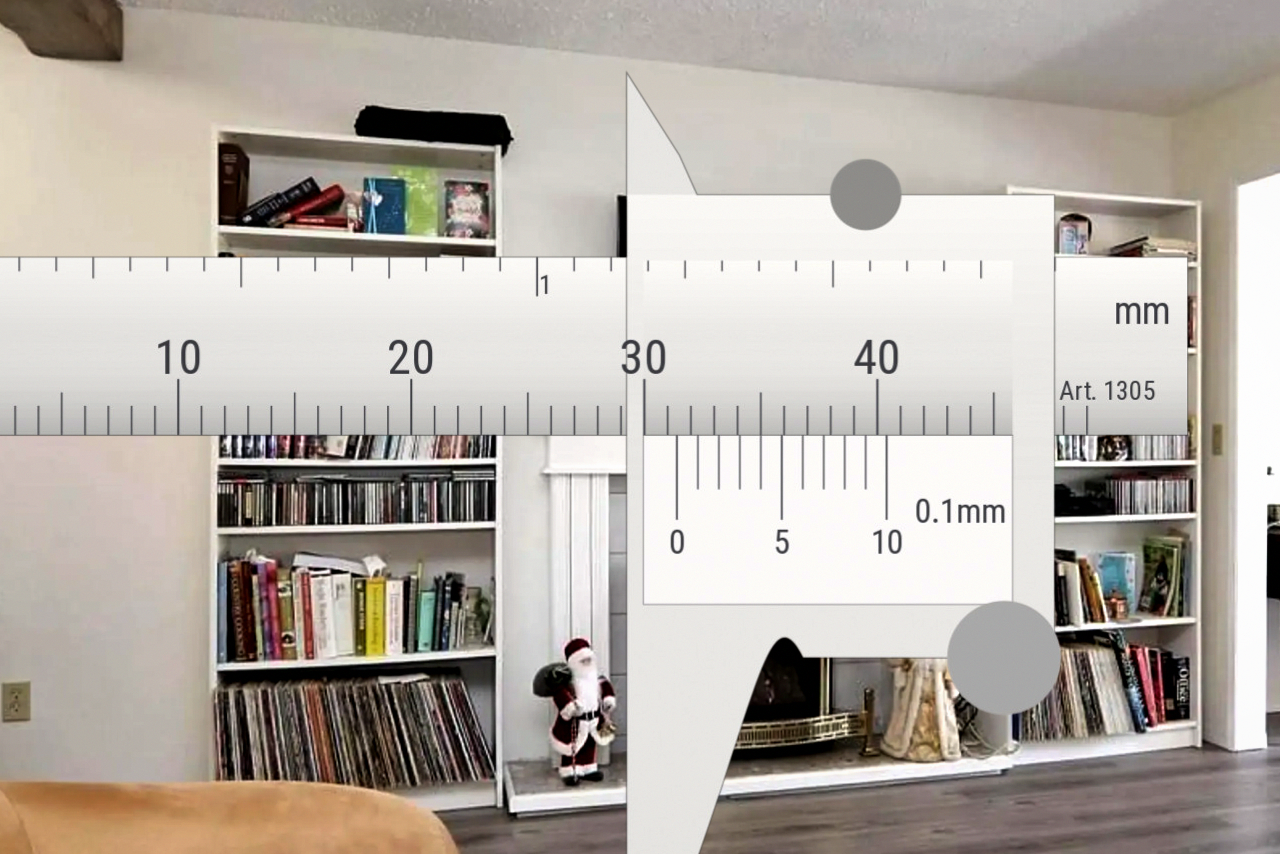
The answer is 31.4 mm
